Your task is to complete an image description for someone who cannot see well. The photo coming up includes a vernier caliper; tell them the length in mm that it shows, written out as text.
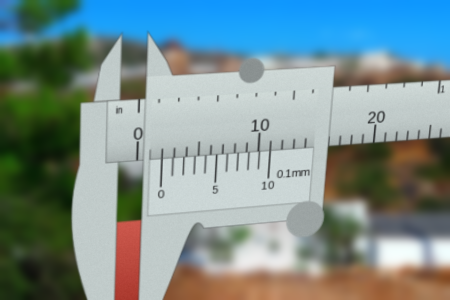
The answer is 2.0 mm
